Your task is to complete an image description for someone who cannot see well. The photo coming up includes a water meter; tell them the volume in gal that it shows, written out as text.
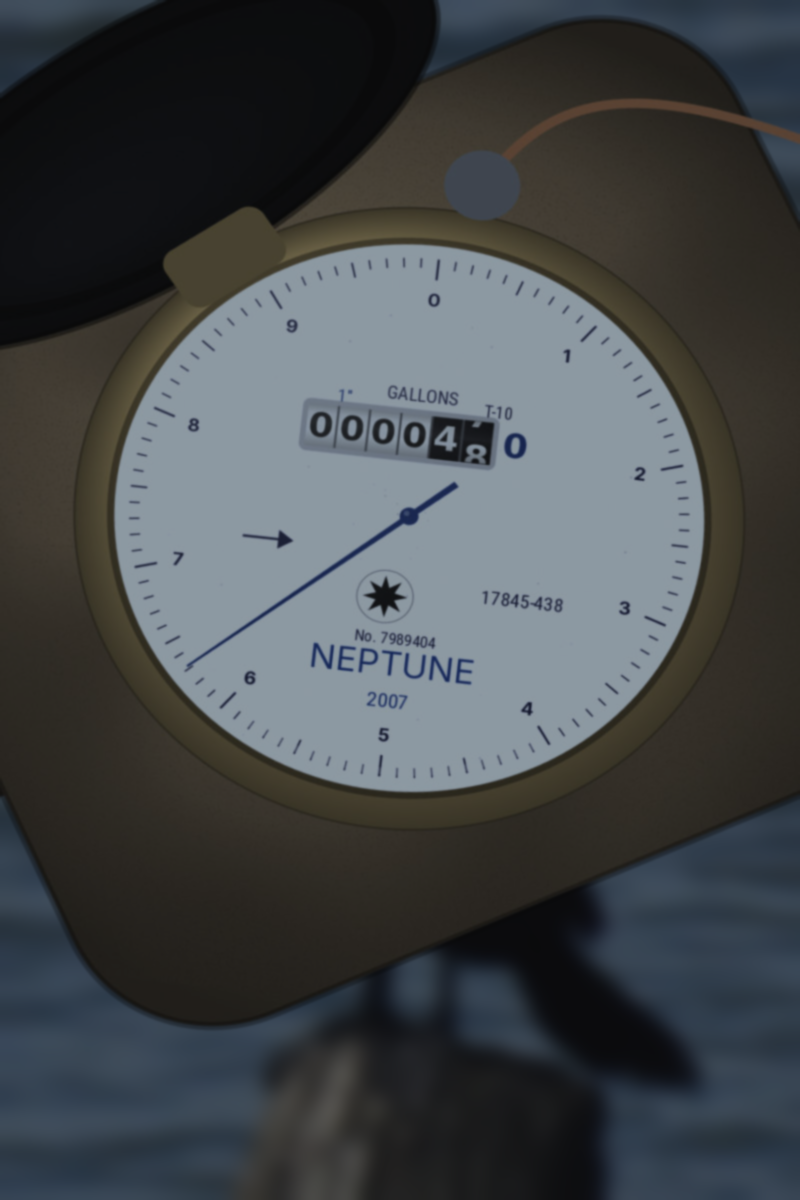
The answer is 476.3 gal
